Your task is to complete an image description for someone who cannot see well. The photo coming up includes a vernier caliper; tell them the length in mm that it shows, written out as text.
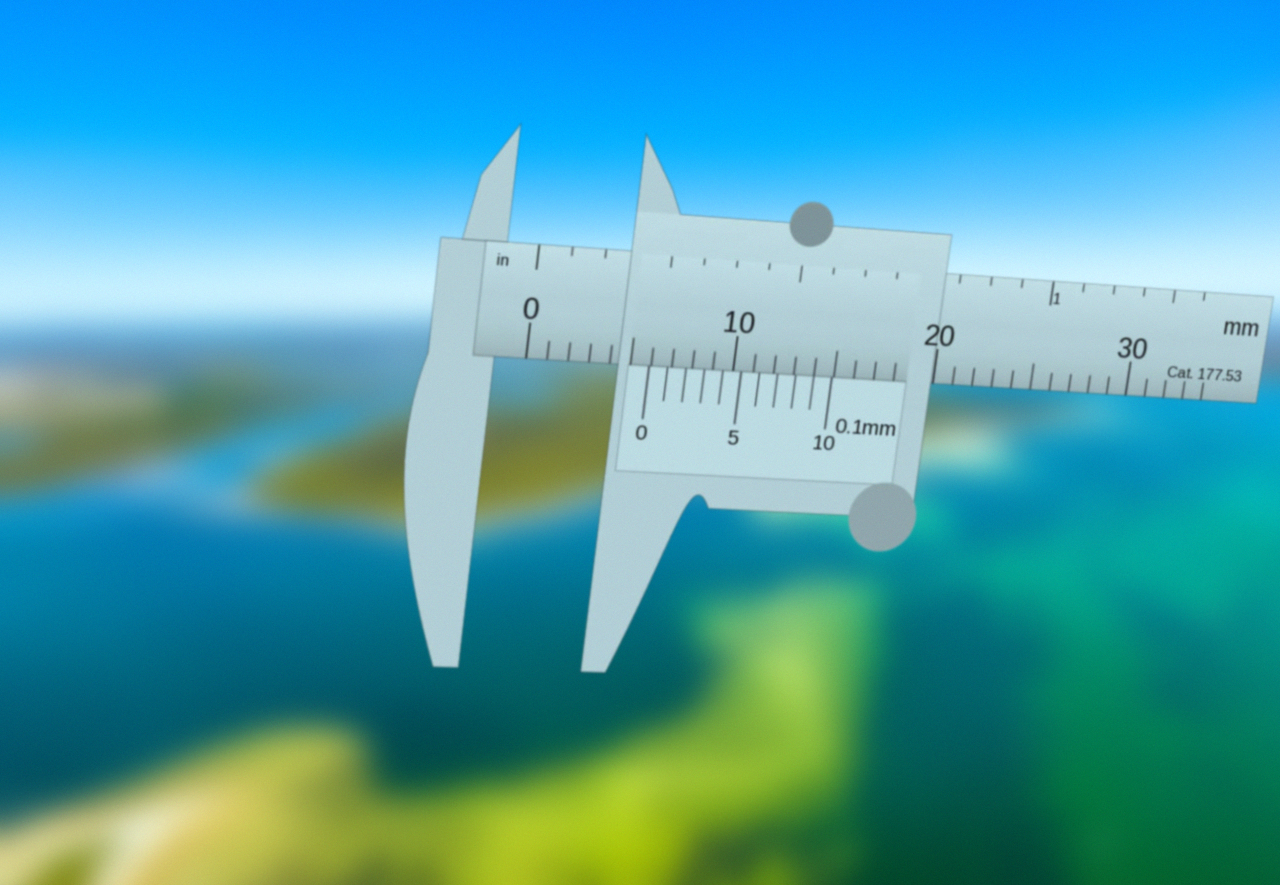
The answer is 5.9 mm
